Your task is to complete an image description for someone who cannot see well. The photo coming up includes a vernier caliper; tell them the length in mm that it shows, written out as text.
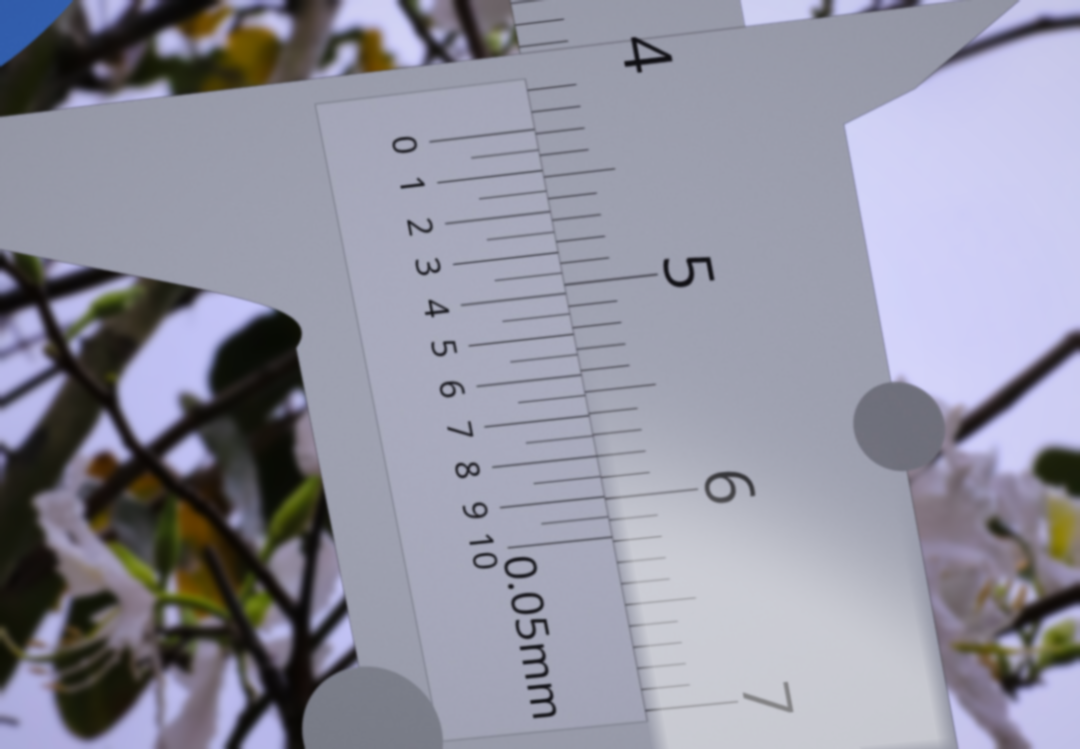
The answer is 42.8 mm
